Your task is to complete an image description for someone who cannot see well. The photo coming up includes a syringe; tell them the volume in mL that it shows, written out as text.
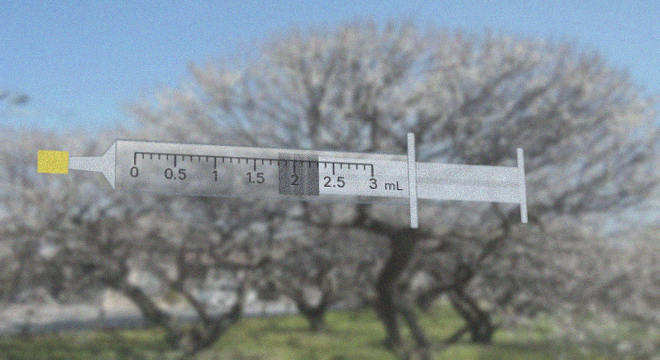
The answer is 1.8 mL
